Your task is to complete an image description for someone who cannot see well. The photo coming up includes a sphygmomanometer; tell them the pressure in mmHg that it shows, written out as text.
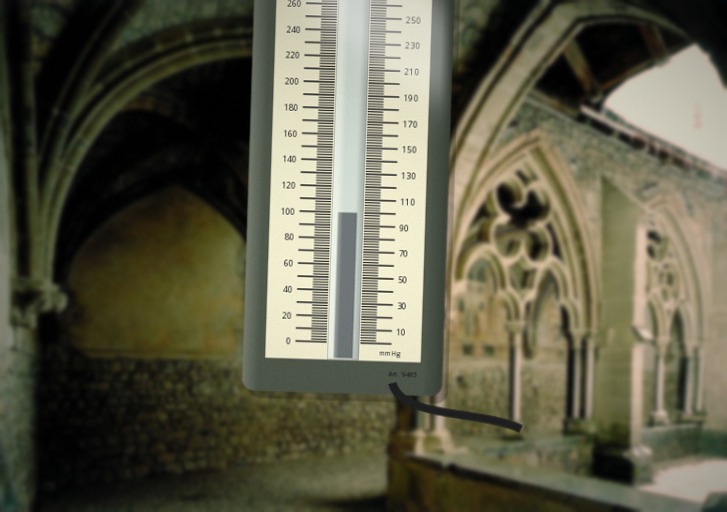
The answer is 100 mmHg
